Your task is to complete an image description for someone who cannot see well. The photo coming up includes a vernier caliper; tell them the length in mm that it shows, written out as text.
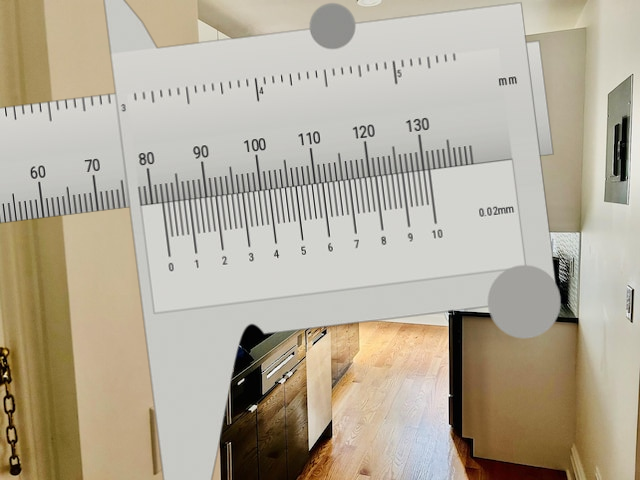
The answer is 82.0 mm
